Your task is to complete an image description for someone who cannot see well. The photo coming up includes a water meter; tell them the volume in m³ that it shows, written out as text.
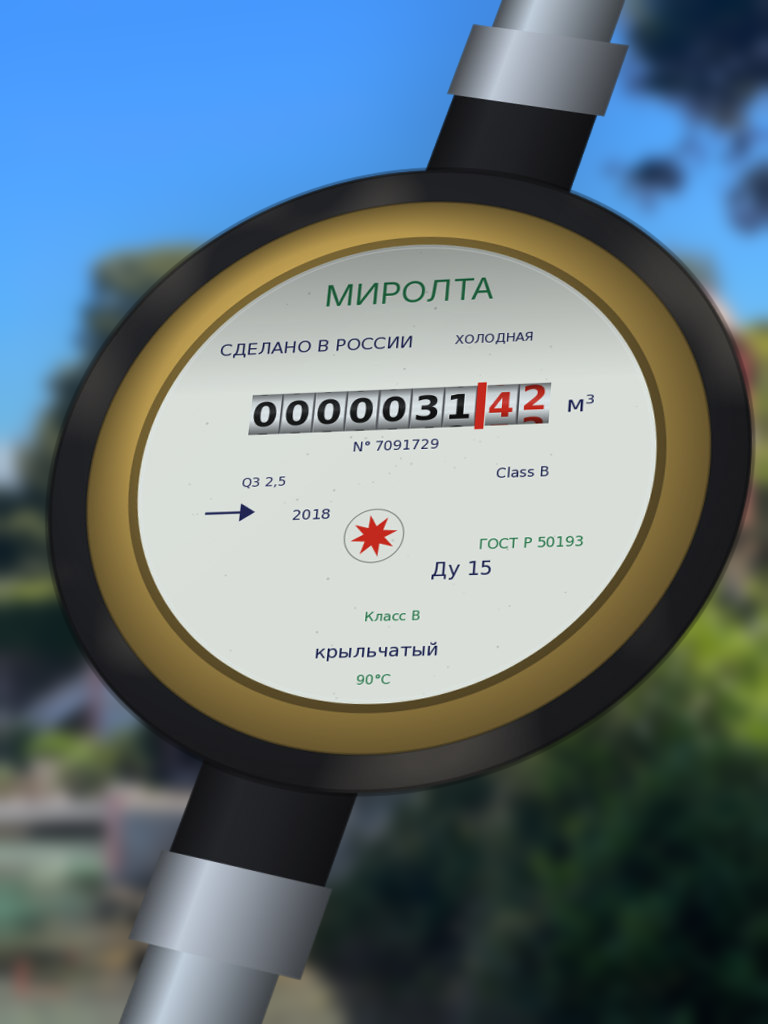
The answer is 31.42 m³
